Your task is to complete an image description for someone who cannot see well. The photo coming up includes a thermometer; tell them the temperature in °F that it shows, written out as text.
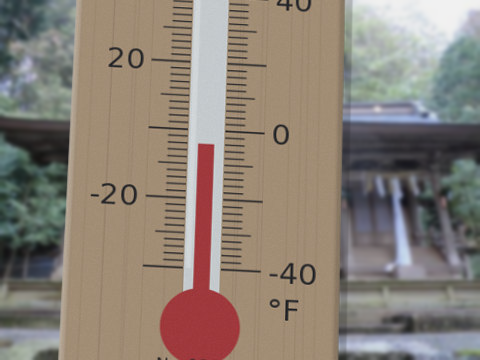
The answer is -4 °F
